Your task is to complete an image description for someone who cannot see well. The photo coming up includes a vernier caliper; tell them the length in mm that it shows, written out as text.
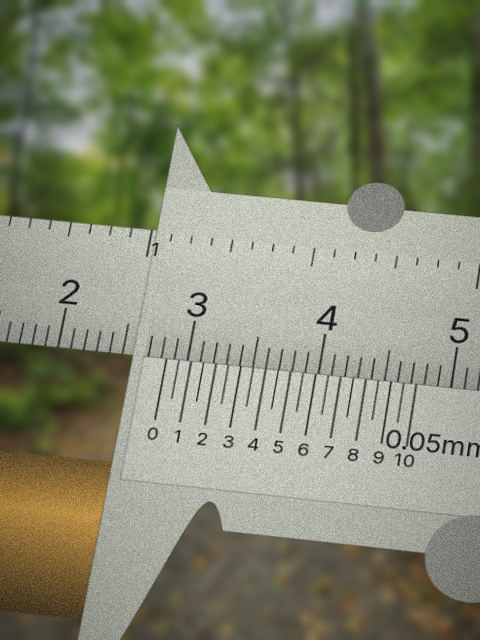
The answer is 28.4 mm
